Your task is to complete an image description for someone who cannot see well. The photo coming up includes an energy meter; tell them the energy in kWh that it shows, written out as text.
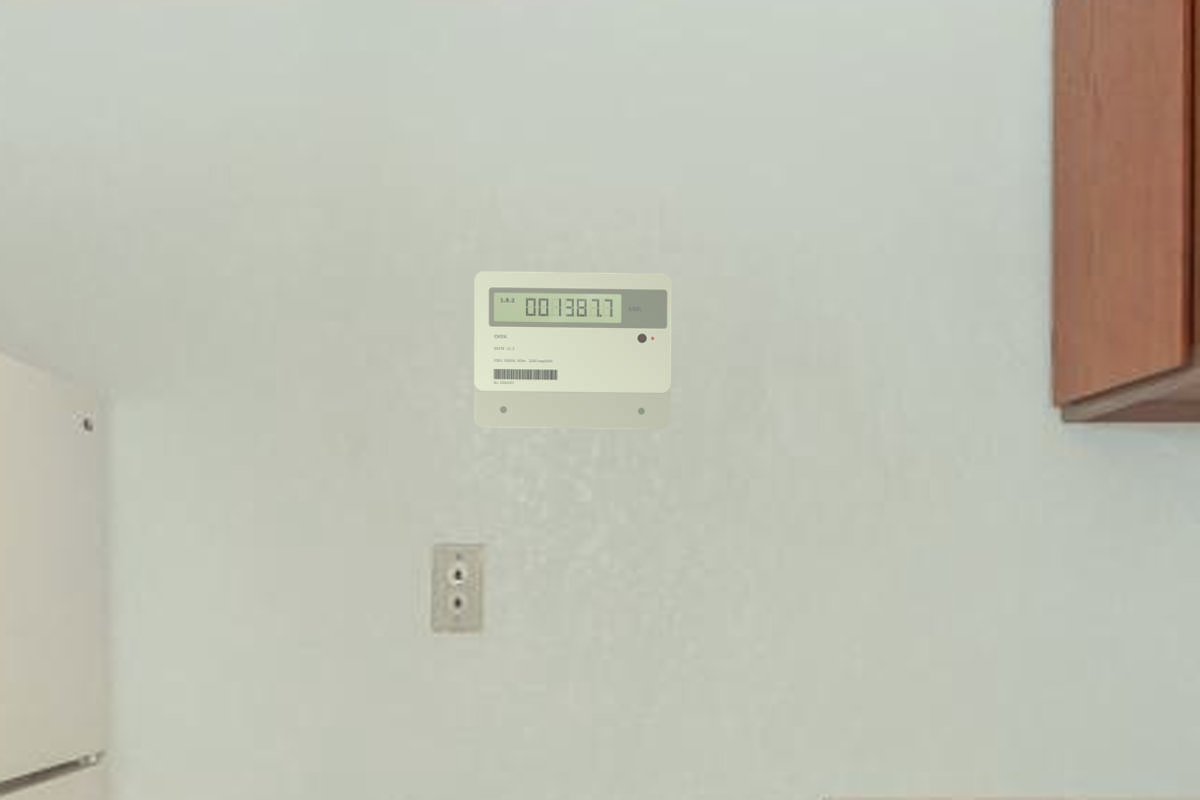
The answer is 1387.7 kWh
